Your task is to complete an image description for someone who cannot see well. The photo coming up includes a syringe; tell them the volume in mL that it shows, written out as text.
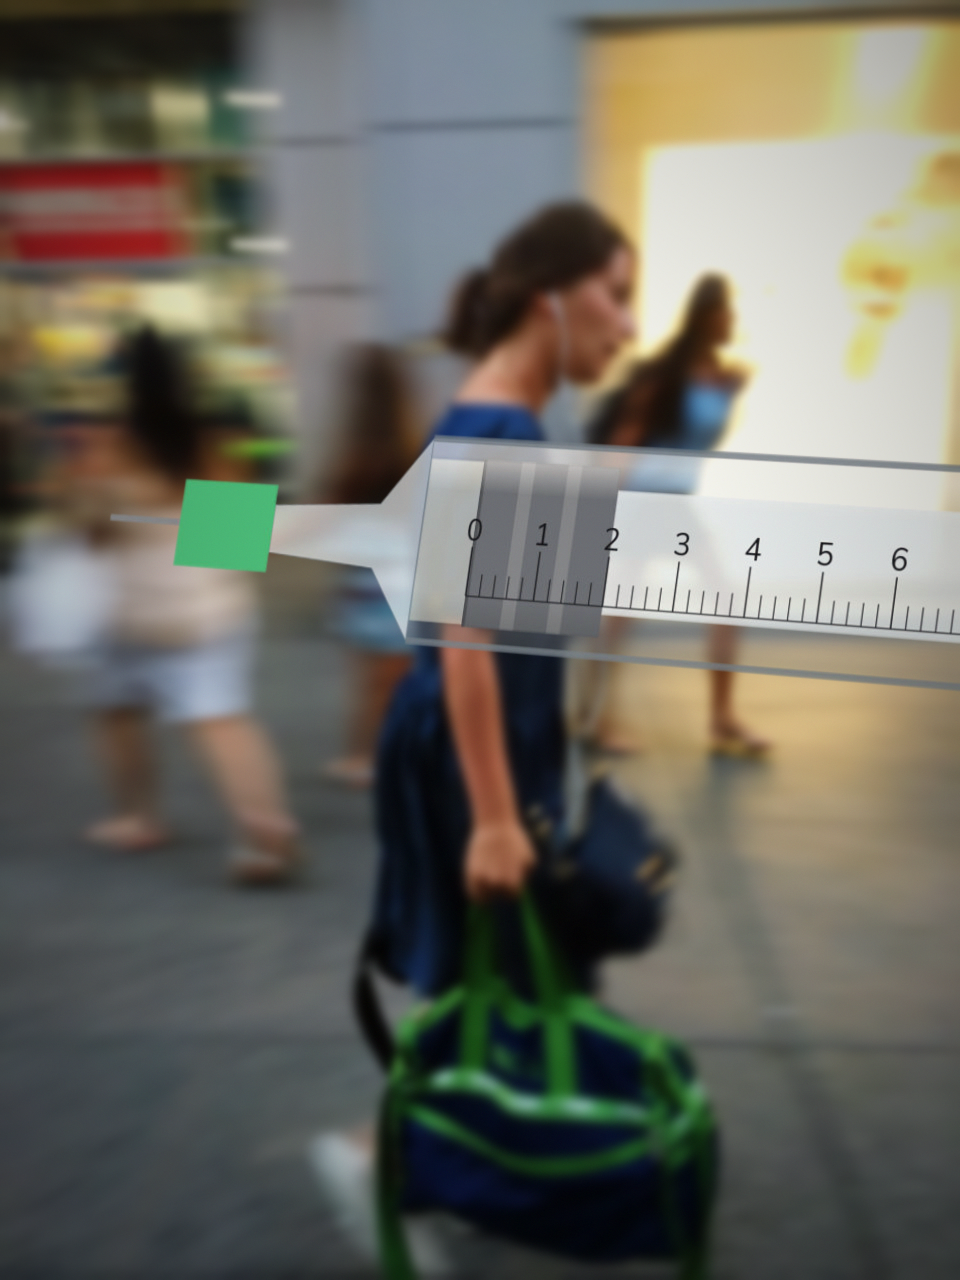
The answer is 0 mL
